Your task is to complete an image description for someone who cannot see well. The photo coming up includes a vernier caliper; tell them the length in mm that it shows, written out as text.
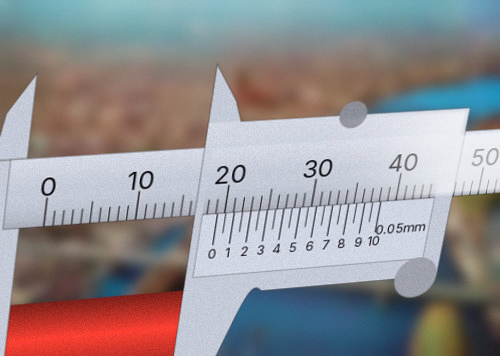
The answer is 19.2 mm
